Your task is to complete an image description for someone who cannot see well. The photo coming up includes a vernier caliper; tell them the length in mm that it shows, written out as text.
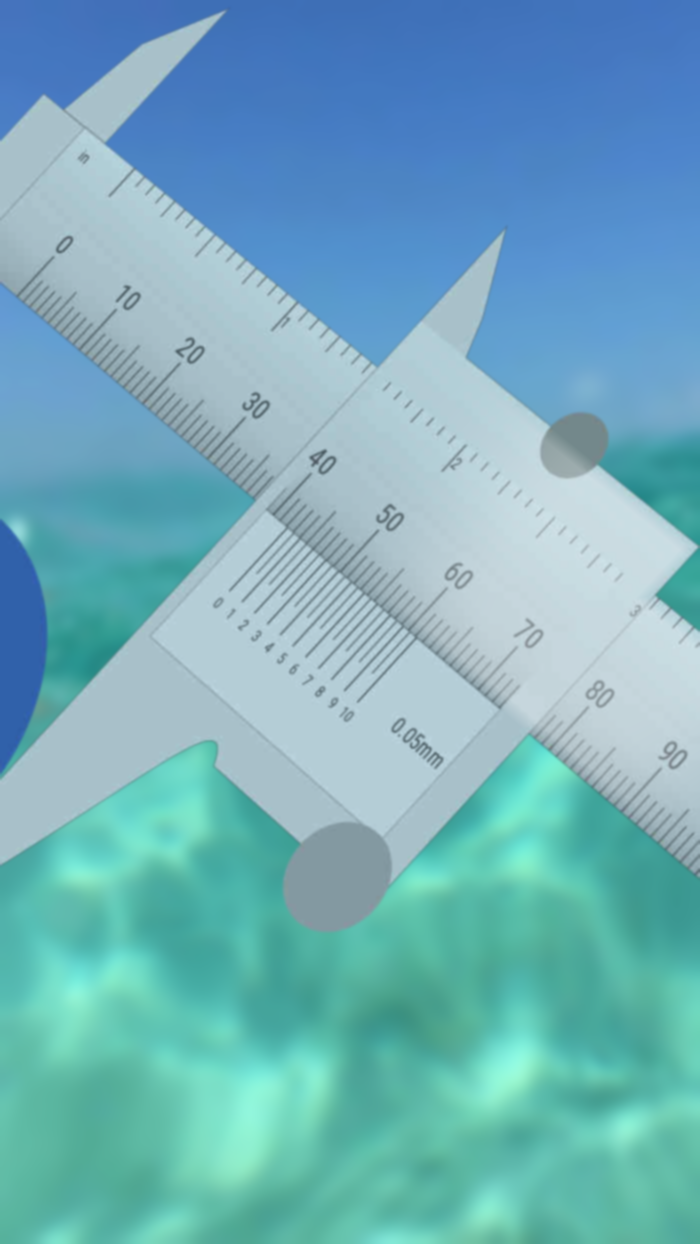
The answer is 42.2 mm
